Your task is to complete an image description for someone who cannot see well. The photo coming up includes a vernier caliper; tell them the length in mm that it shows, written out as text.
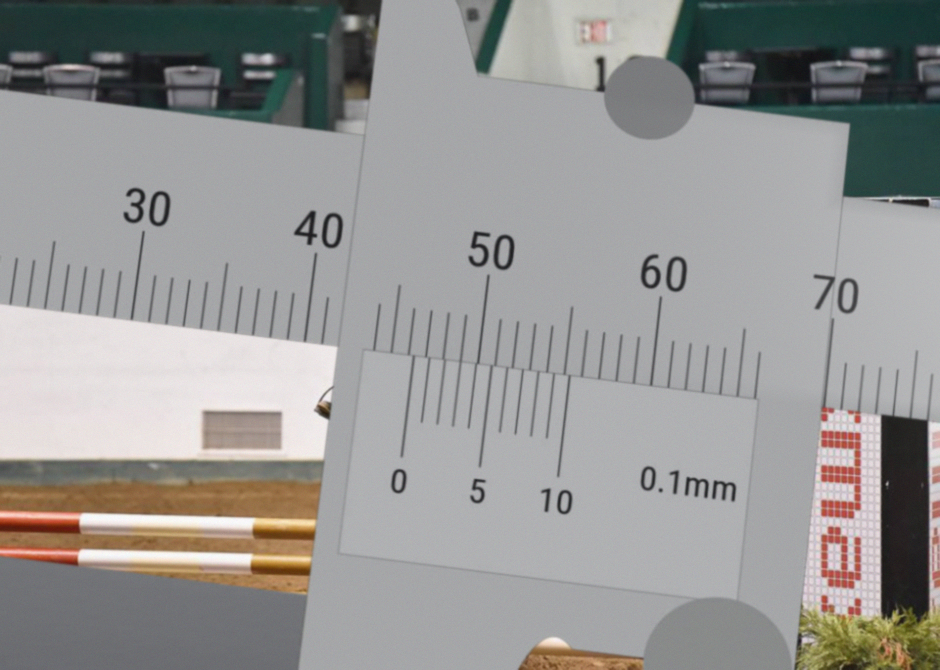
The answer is 46.3 mm
